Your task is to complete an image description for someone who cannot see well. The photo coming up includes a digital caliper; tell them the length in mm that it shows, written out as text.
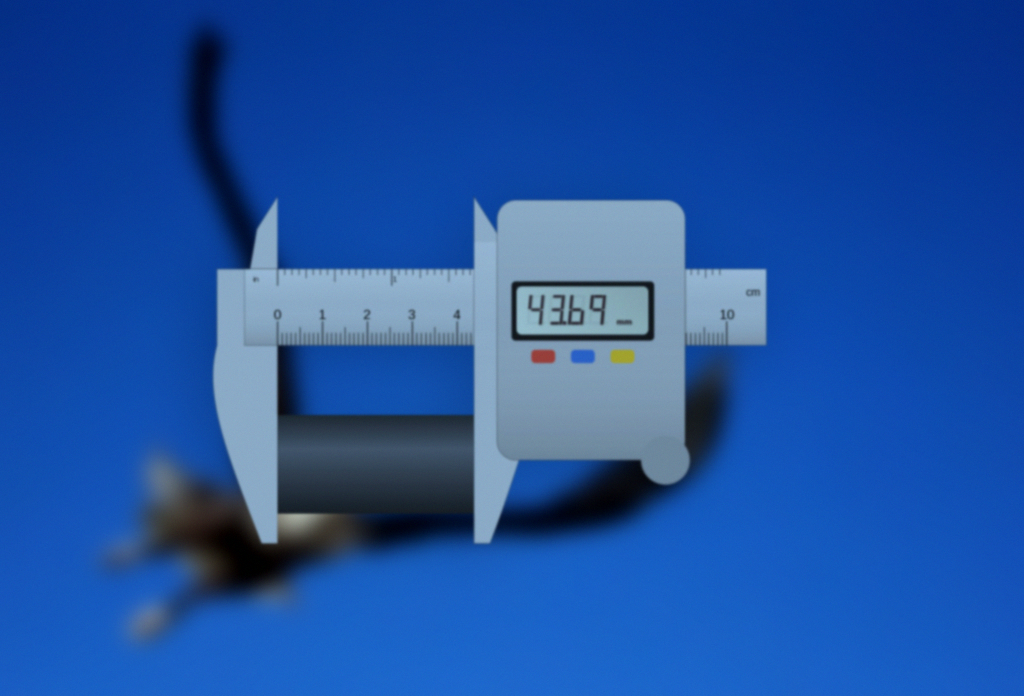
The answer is 43.69 mm
